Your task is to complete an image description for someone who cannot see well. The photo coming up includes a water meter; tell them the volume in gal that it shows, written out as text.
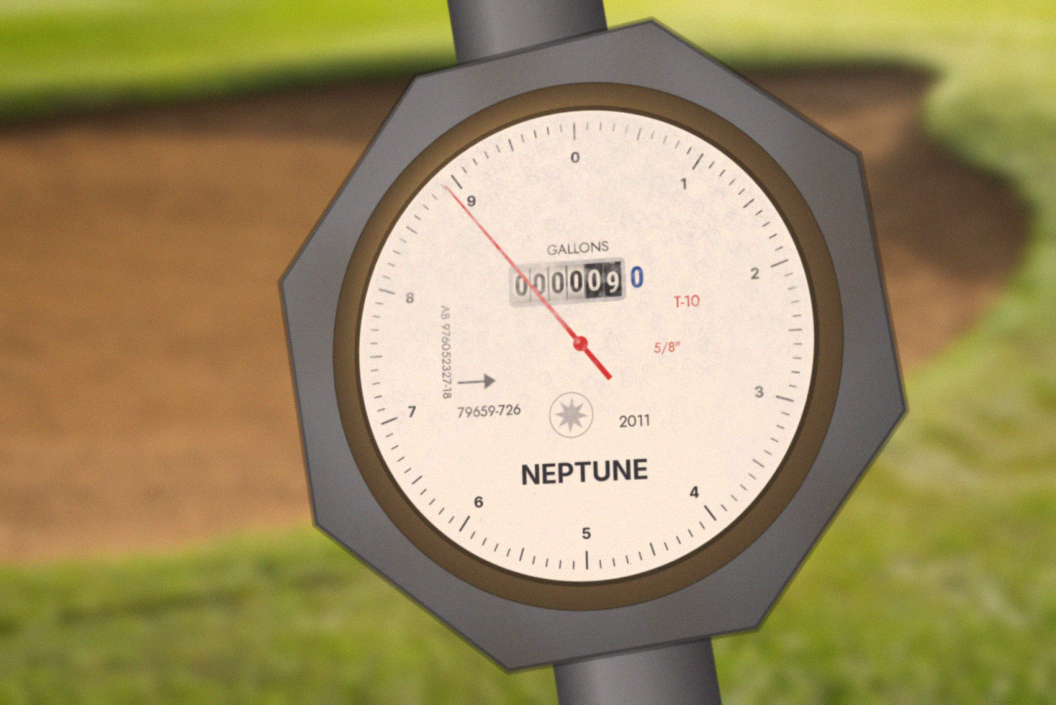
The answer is 88.9 gal
